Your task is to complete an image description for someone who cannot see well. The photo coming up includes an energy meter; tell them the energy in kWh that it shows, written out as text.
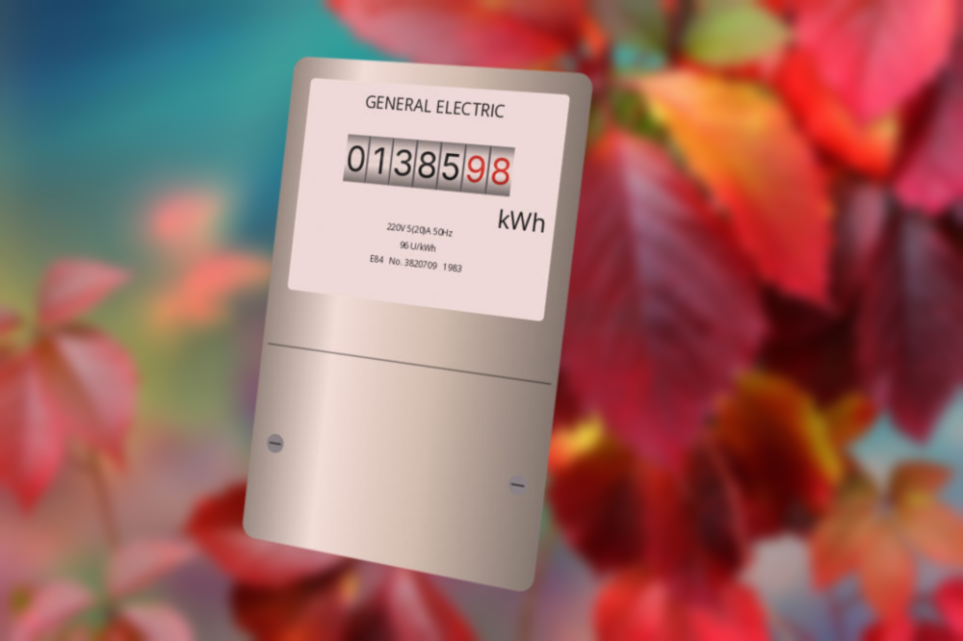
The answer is 1385.98 kWh
